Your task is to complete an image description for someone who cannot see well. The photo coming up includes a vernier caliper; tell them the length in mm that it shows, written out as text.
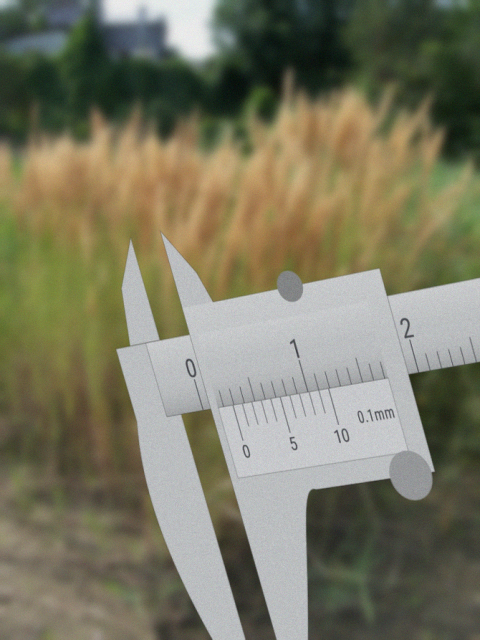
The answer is 2.9 mm
